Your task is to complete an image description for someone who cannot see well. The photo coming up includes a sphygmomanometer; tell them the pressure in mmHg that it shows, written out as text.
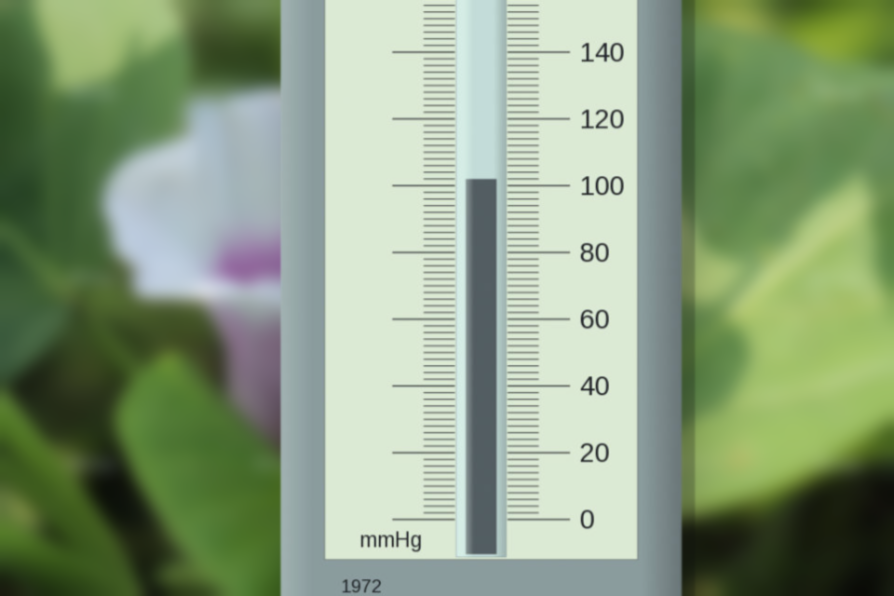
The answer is 102 mmHg
